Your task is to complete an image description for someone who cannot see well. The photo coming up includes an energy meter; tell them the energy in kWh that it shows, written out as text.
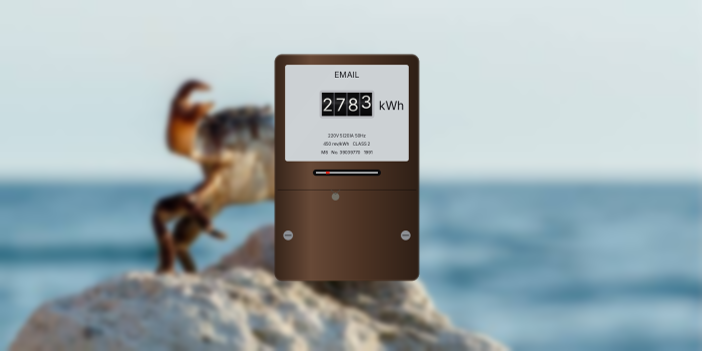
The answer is 2783 kWh
